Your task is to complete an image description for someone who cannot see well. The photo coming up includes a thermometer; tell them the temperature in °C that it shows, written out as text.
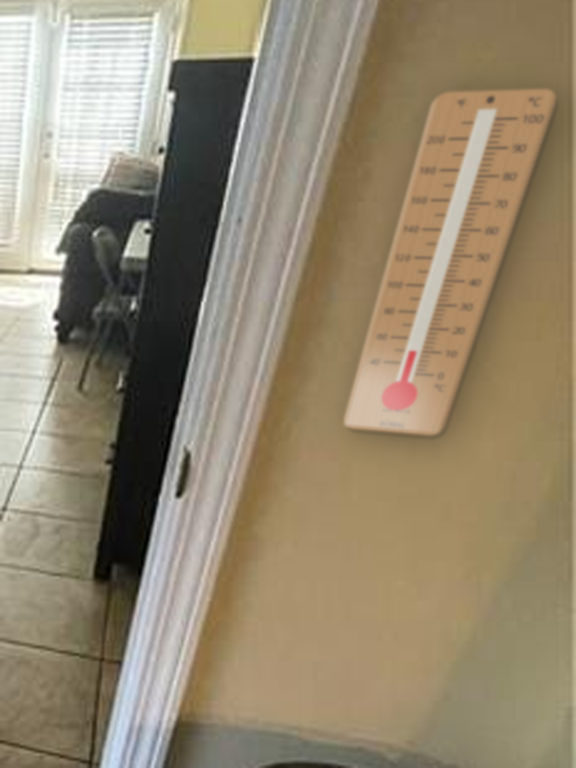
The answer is 10 °C
